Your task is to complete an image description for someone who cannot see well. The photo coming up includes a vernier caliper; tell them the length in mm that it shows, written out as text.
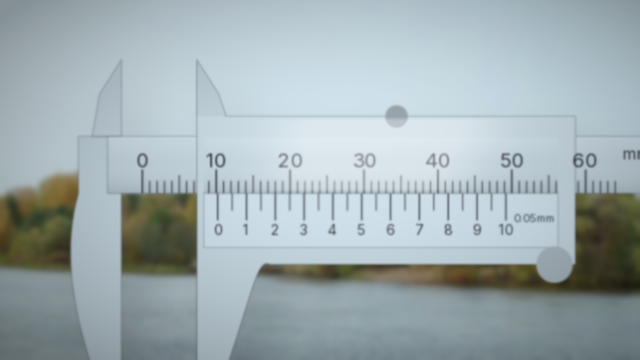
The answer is 10.2 mm
